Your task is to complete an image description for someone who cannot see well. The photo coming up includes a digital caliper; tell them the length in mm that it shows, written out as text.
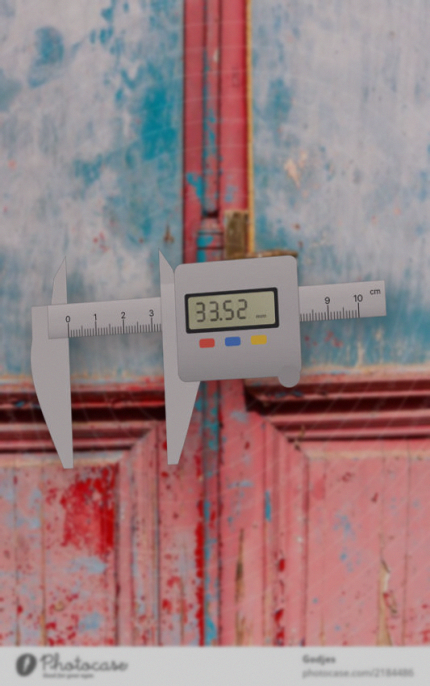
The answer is 33.52 mm
